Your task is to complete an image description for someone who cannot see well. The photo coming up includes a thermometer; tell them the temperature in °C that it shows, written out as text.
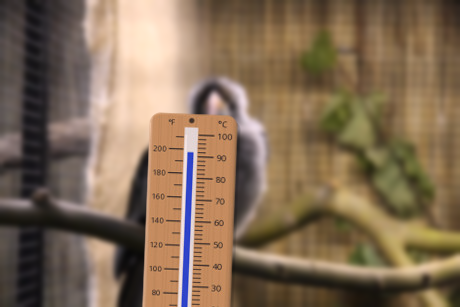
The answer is 92 °C
